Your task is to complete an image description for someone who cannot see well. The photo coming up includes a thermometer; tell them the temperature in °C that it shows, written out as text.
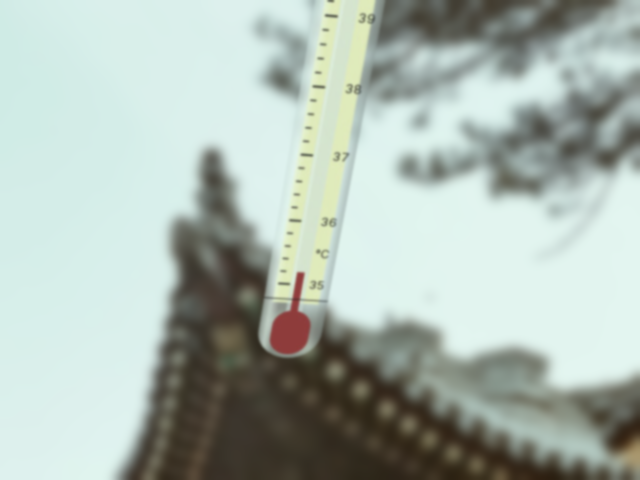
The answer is 35.2 °C
